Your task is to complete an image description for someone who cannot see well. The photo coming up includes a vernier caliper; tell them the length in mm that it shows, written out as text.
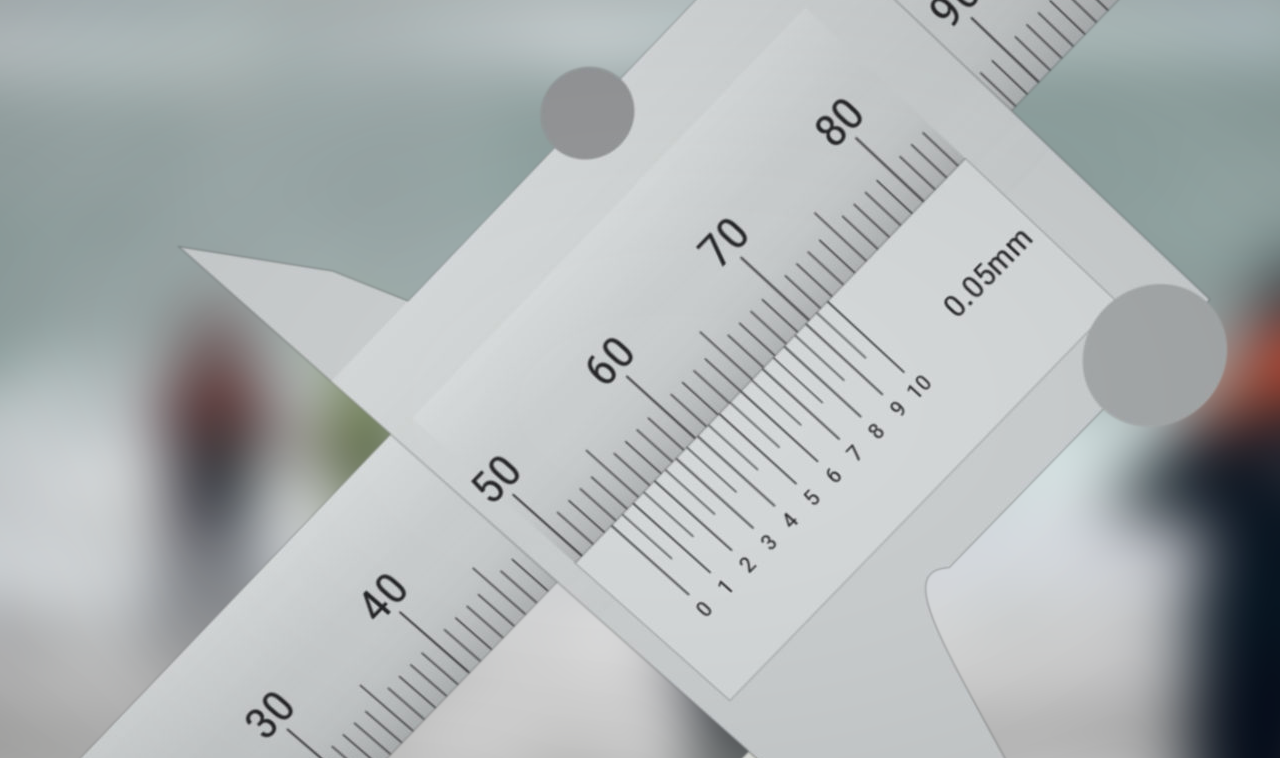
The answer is 52.6 mm
